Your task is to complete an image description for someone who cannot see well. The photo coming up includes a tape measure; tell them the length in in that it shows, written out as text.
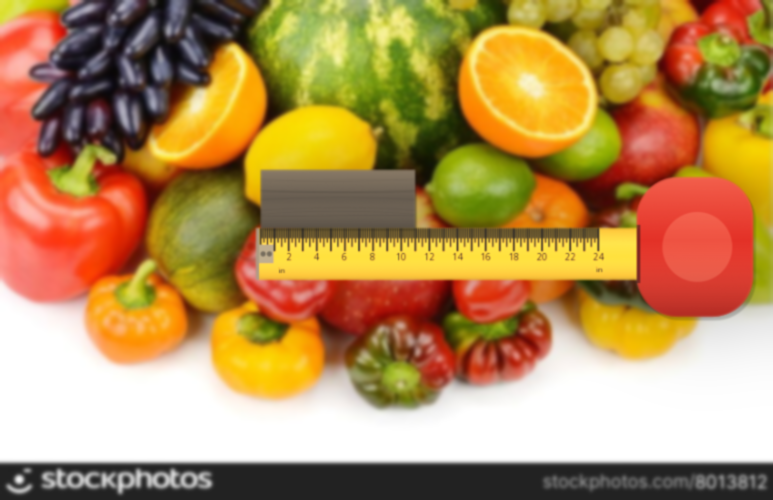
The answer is 11 in
